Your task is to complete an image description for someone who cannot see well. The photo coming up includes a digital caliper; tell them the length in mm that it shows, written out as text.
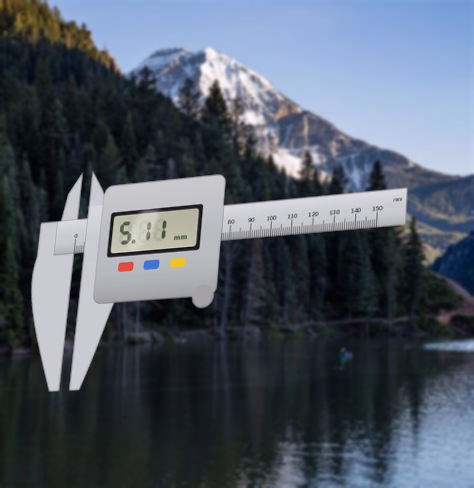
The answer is 5.11 mm
